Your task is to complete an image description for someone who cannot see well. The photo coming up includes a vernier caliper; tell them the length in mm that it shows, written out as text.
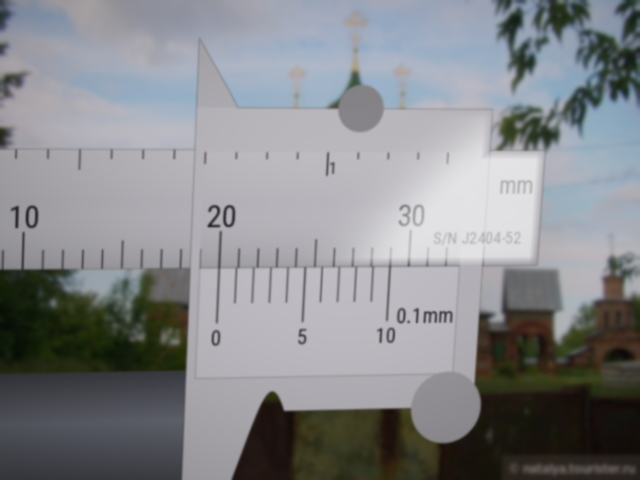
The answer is 20.0 mm
